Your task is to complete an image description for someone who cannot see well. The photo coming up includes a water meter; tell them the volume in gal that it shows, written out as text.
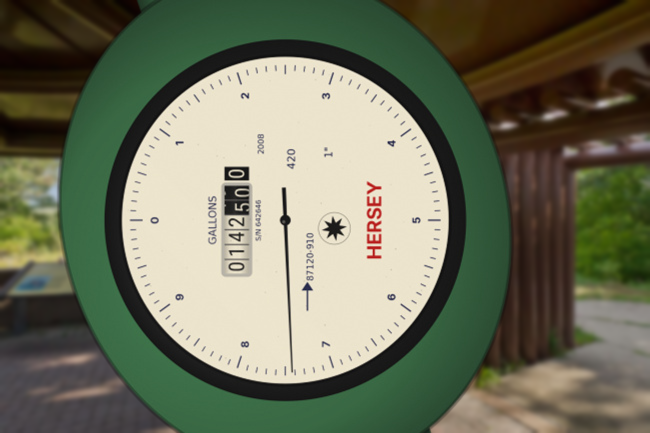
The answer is 142497.4 gal
